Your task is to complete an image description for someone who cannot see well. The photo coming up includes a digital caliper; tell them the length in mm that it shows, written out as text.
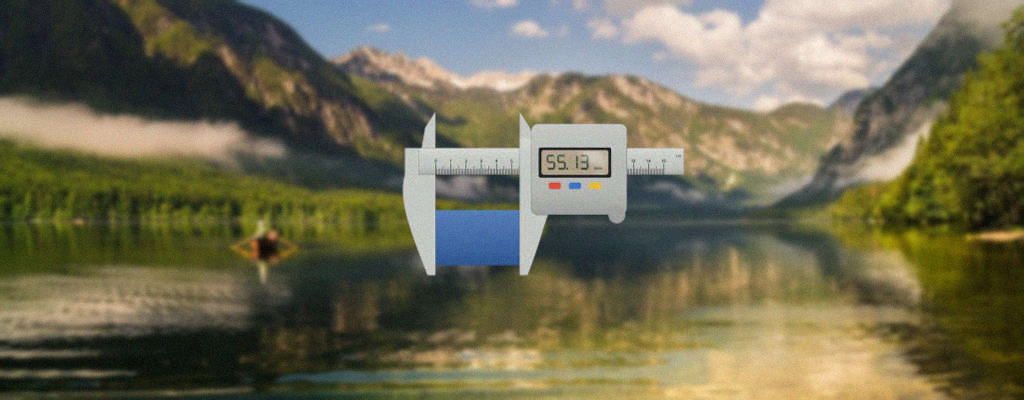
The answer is 55.13 mm
